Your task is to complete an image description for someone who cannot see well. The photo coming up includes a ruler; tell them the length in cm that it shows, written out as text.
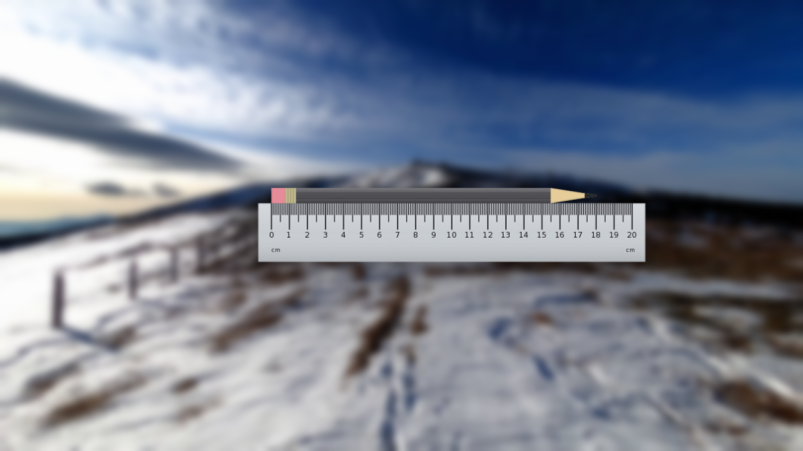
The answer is 18 cm
